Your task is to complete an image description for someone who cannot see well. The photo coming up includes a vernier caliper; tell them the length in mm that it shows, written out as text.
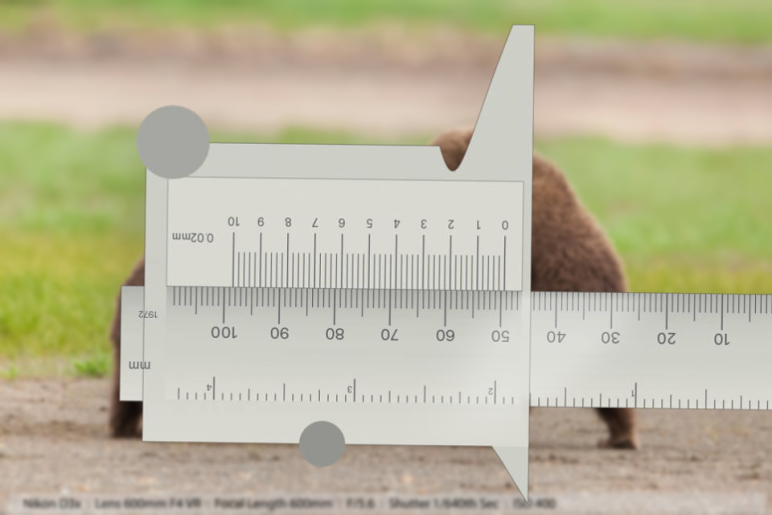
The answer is 49.4 mm
